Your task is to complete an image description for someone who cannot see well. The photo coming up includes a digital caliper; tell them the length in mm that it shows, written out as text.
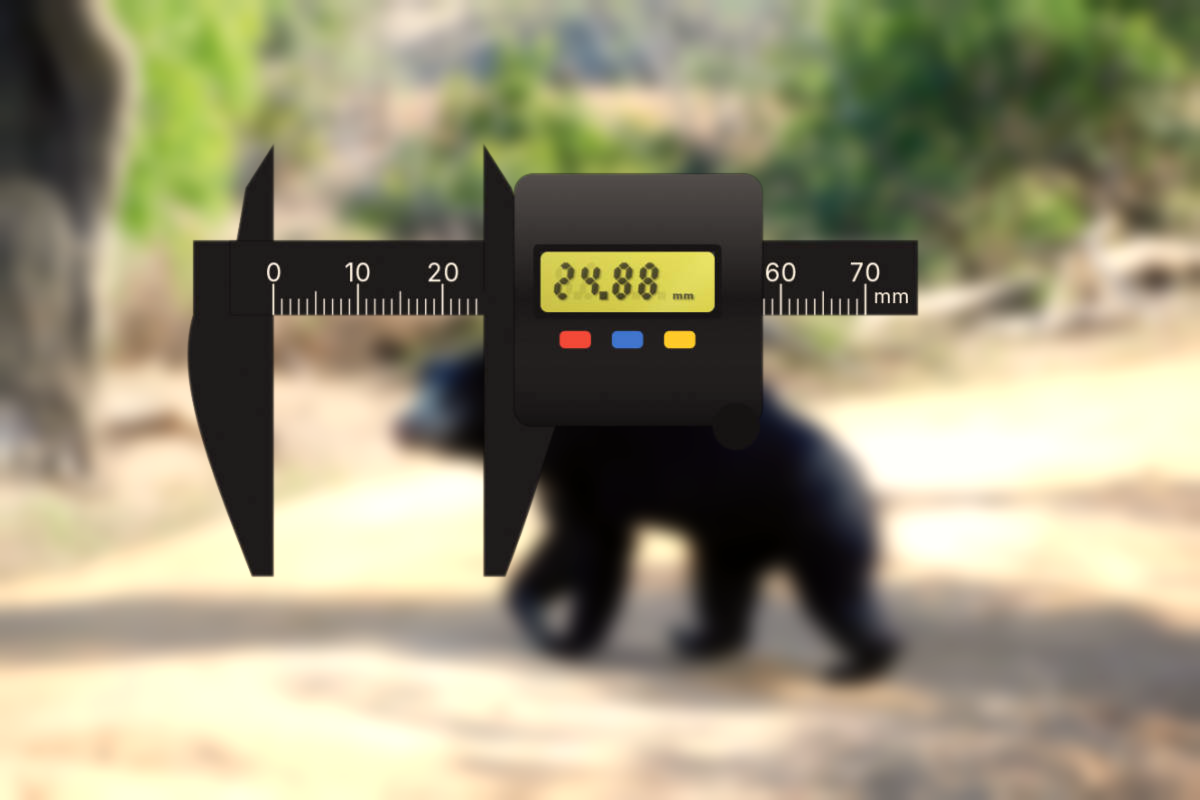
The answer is 24.88 mm
